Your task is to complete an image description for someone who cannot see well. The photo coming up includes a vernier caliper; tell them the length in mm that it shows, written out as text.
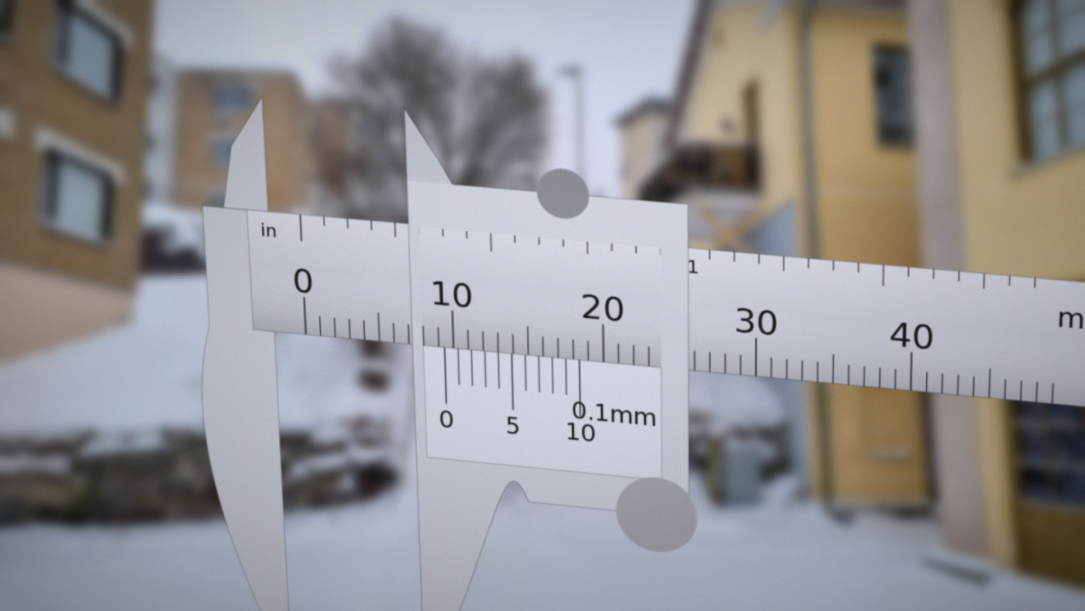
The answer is 9.4 mm
